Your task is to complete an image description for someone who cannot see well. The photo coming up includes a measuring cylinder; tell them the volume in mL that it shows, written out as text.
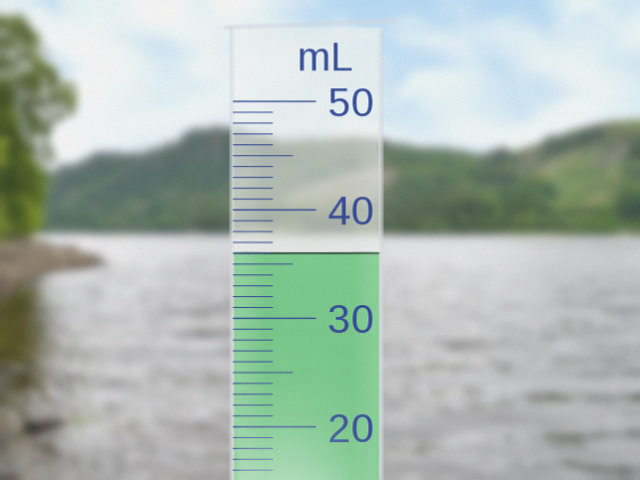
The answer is 36 mL
